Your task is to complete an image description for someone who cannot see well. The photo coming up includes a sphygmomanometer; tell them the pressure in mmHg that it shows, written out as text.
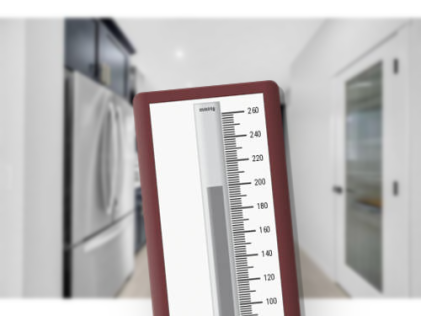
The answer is 200 mmHg
